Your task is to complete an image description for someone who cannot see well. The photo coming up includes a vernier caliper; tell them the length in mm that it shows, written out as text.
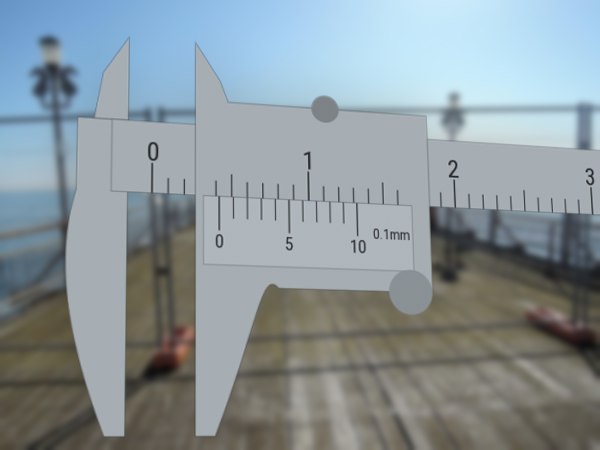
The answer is 4.2 mm
